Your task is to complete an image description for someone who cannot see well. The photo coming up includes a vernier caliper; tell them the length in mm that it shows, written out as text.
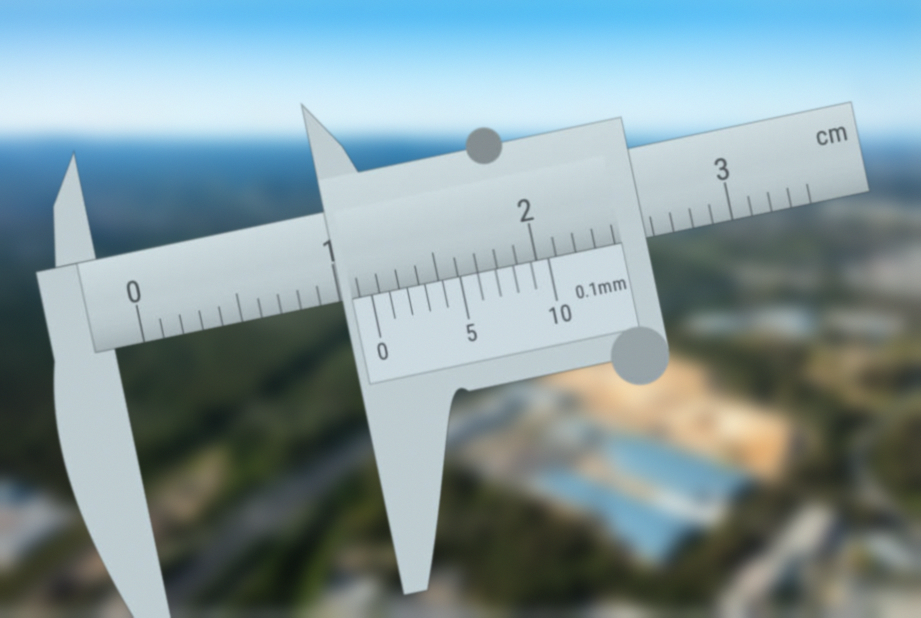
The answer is 11.6 mm
